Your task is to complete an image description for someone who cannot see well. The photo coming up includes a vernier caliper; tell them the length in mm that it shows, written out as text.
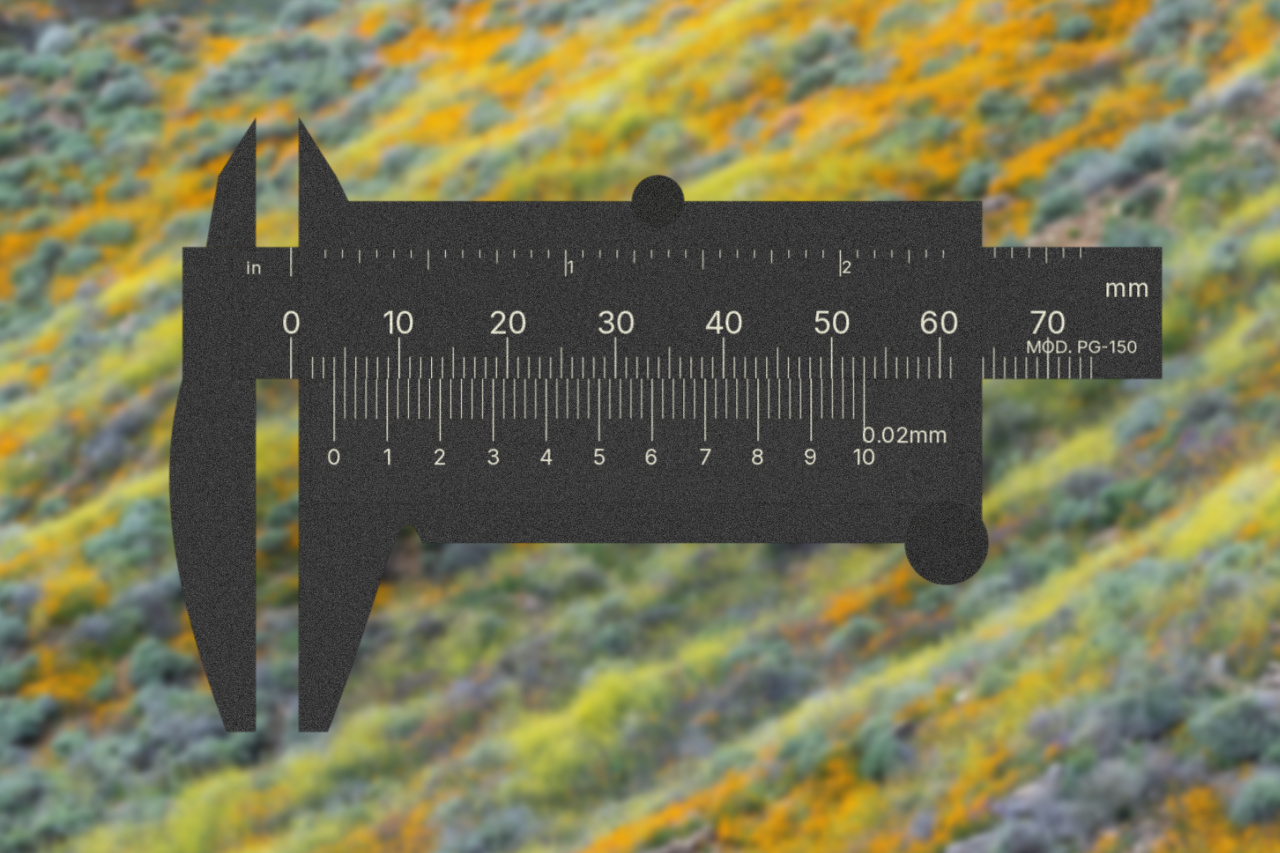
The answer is 4.0 mm
